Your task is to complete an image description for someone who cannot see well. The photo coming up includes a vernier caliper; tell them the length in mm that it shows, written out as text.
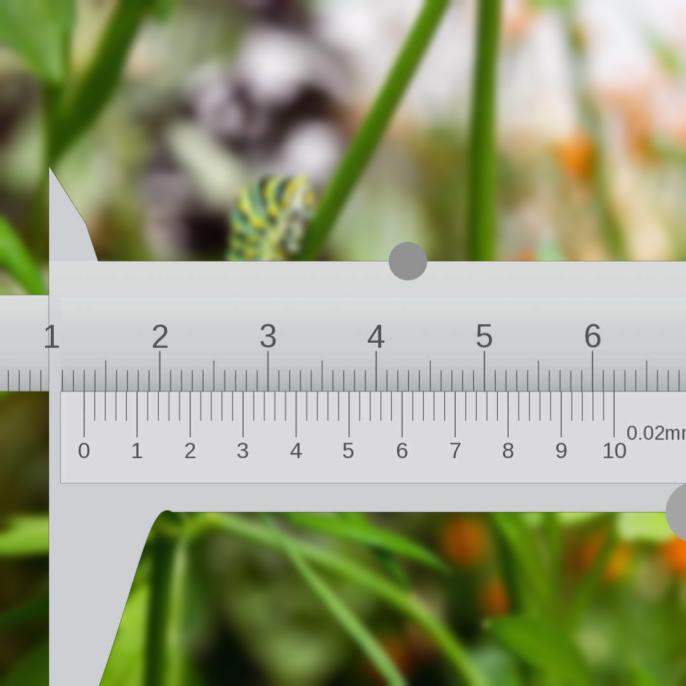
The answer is 13.0 mm
